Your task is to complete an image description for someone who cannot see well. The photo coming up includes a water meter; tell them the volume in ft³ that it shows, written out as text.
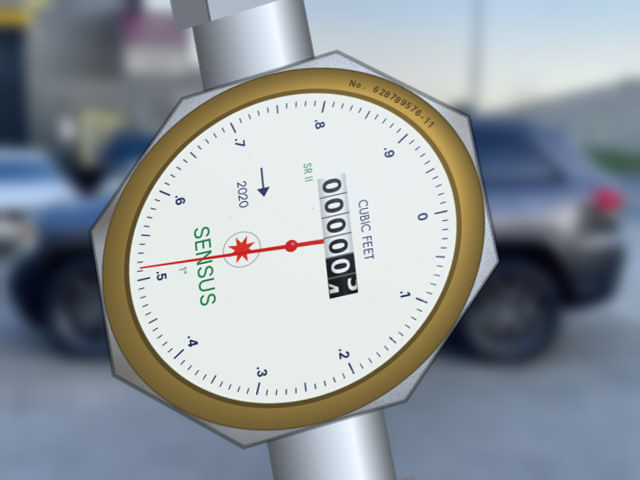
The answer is 3.51 ft³
